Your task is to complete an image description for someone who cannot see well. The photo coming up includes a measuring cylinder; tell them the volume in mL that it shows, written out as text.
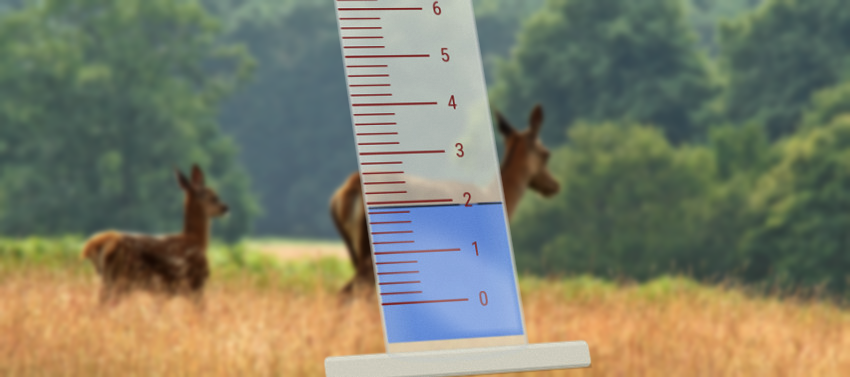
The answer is 1.9 mL
